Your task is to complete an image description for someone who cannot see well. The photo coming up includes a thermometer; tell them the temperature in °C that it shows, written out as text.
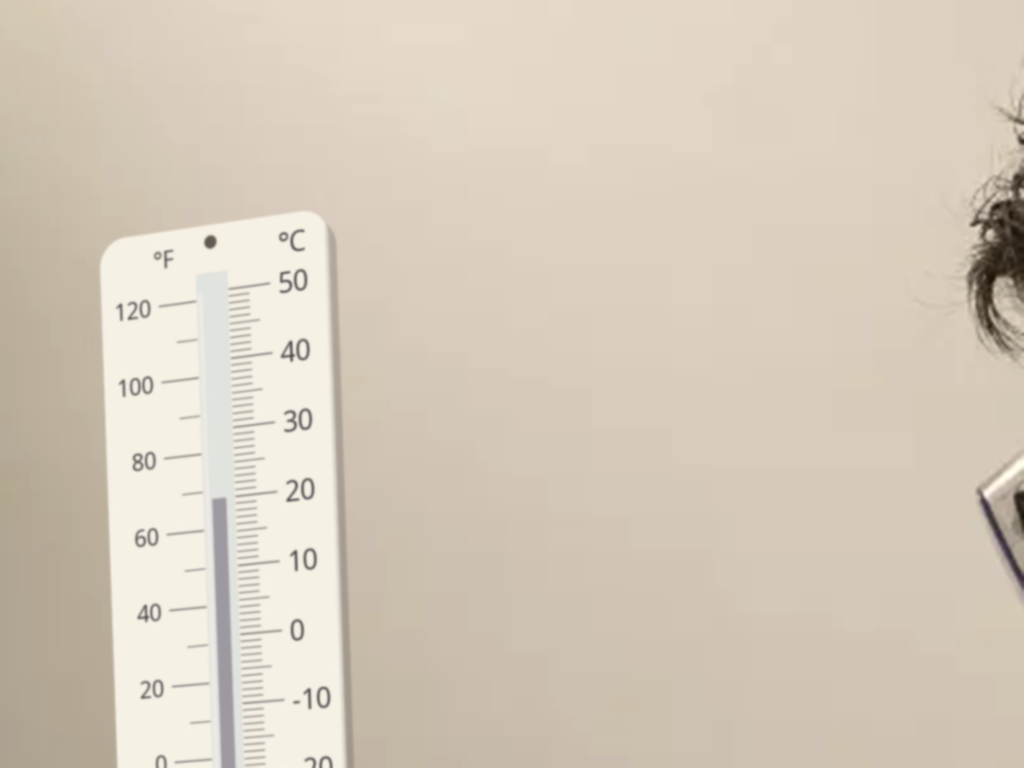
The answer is 20 °C
